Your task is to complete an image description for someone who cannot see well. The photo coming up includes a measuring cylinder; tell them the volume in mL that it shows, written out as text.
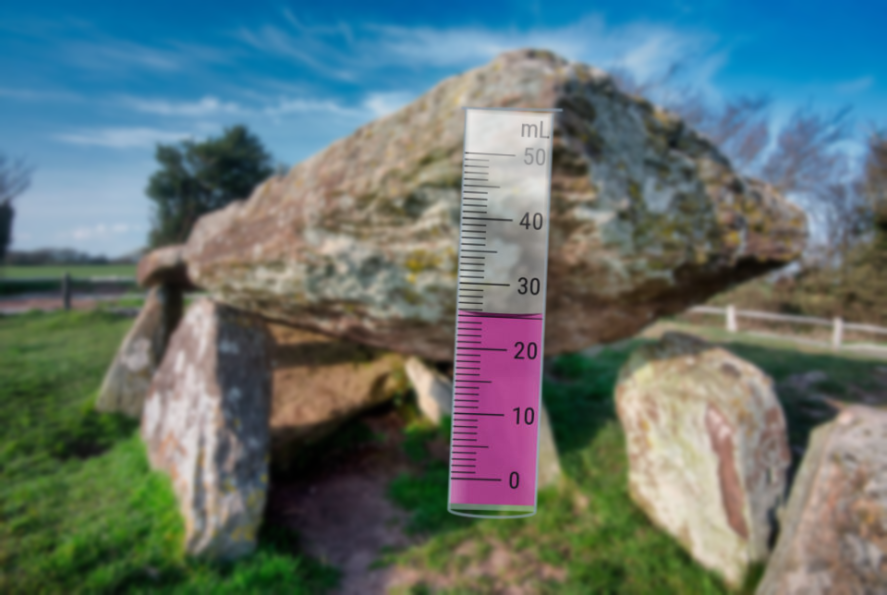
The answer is 25 mL
